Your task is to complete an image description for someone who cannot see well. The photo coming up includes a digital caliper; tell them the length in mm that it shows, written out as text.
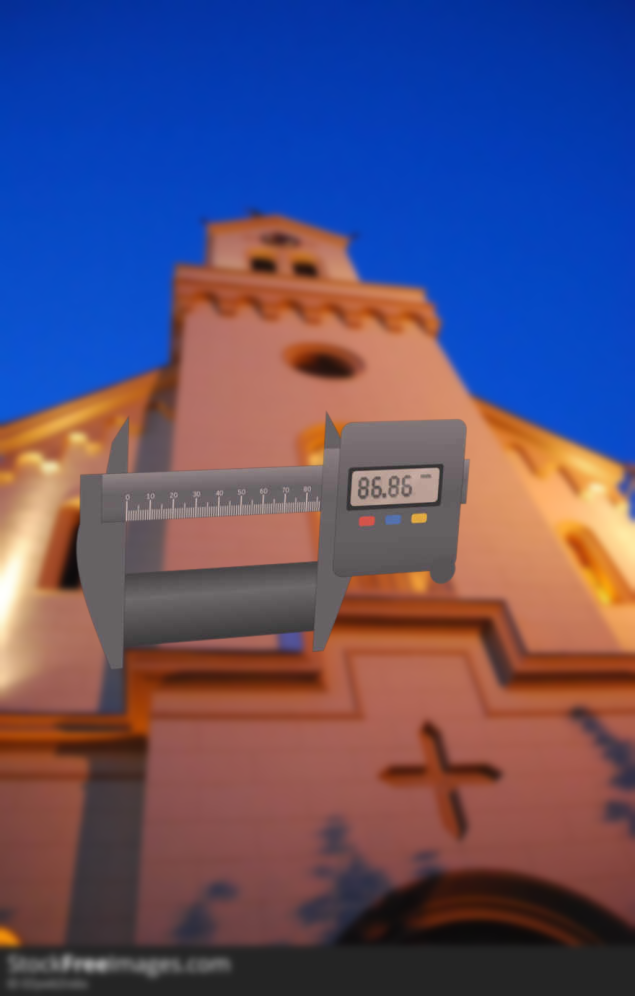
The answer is 86.86 mm
